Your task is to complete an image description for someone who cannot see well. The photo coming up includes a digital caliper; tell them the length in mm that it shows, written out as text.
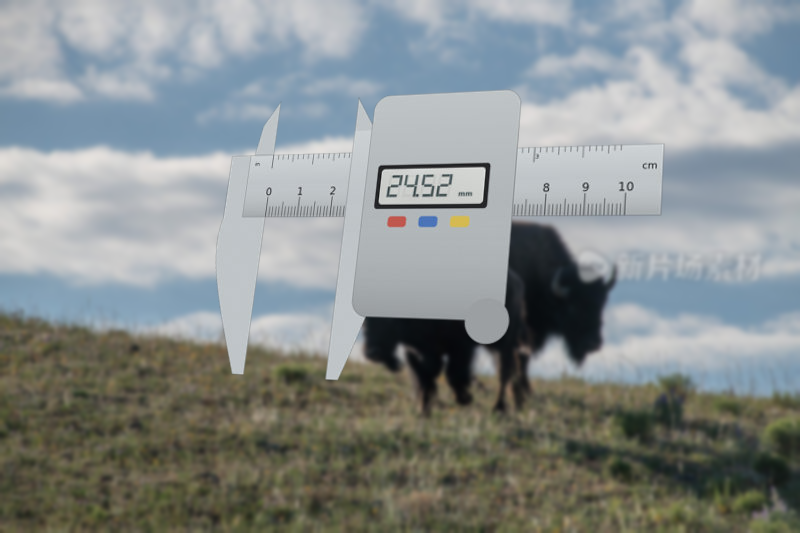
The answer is 24.52 mm
